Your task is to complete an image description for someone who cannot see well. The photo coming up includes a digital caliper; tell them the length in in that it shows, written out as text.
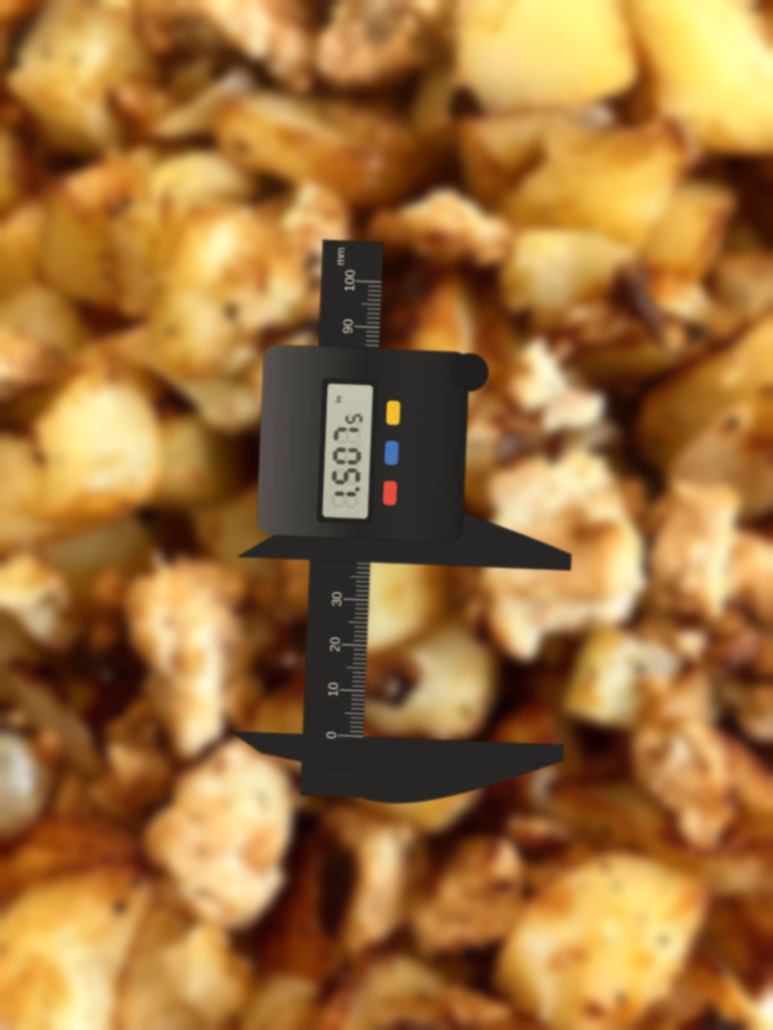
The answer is 1.5075 in
